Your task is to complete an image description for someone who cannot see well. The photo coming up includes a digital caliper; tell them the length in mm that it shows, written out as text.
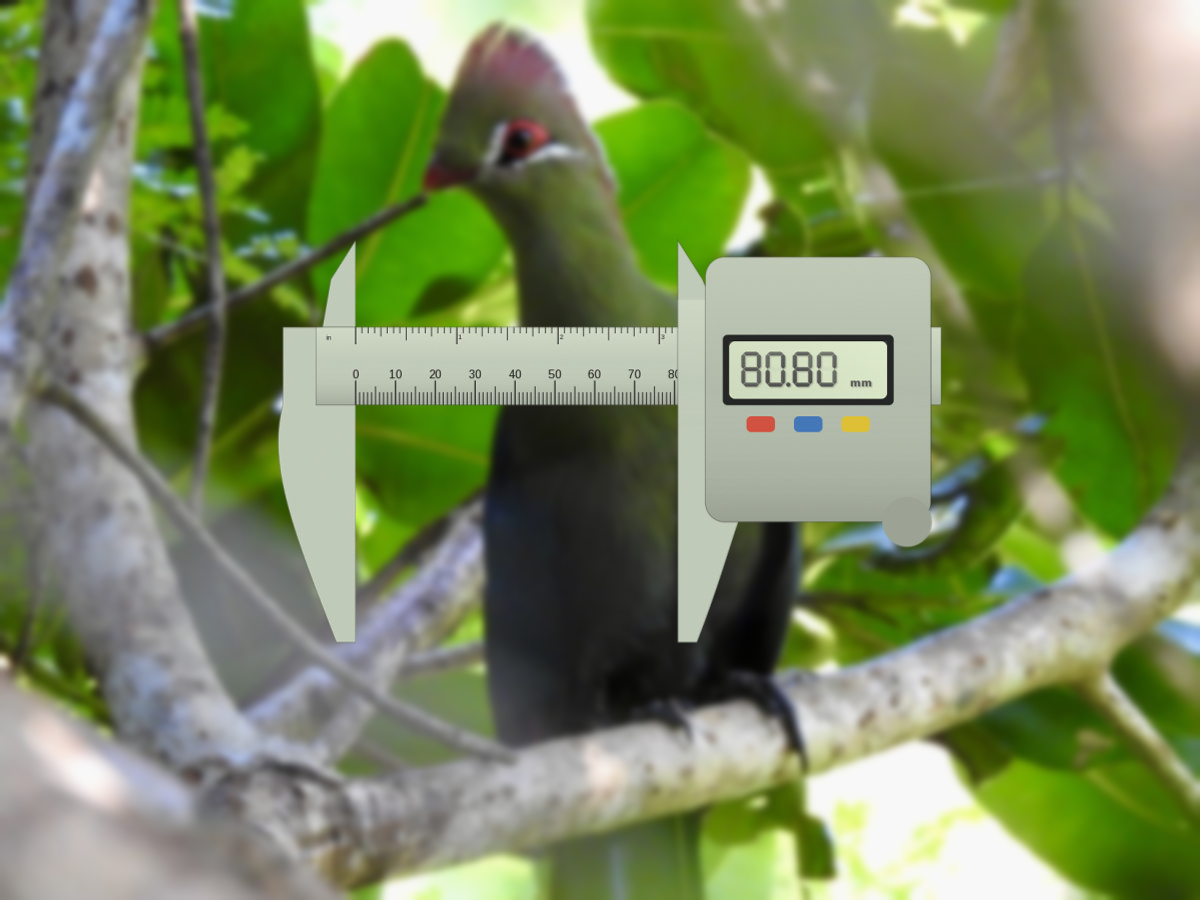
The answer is 80.80 mm
